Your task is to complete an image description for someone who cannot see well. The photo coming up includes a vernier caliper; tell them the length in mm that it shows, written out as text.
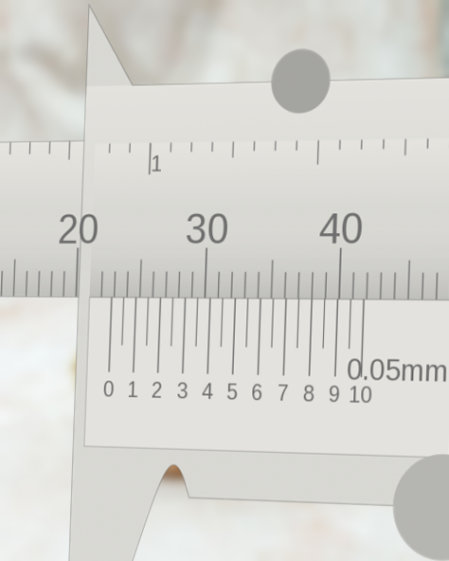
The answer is 22.8 mm
